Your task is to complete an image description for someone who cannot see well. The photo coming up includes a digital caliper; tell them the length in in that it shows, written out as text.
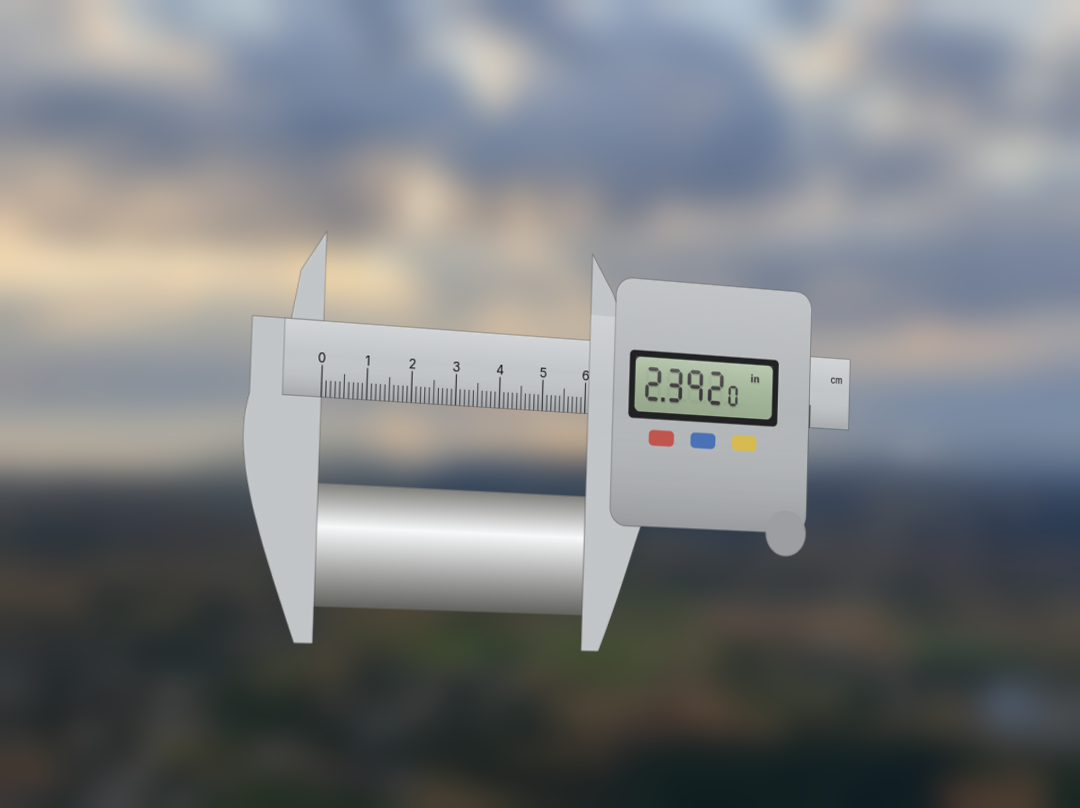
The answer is 2.3920 in
